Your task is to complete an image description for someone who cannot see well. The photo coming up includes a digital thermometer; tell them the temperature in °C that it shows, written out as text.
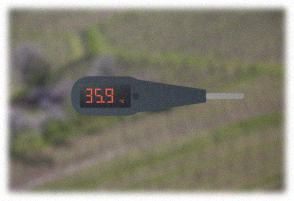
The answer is 35.9 °C
